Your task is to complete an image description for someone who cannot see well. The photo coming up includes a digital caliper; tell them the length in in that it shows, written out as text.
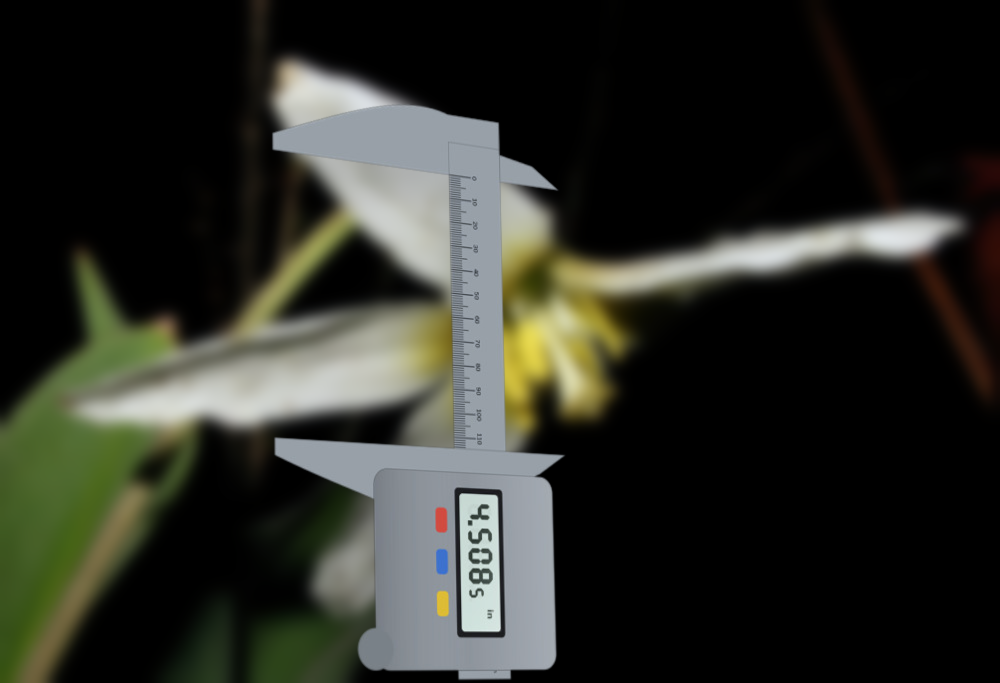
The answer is 4.5085 in
